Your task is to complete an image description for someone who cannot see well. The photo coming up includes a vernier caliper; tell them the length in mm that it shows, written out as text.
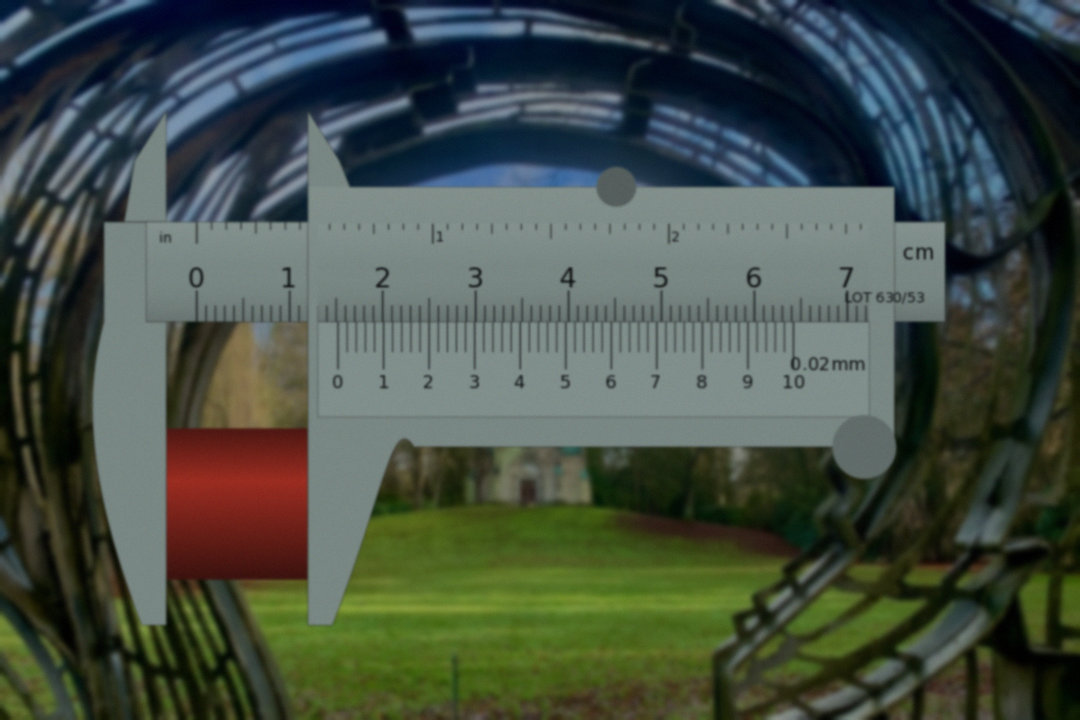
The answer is 15.2 mm
